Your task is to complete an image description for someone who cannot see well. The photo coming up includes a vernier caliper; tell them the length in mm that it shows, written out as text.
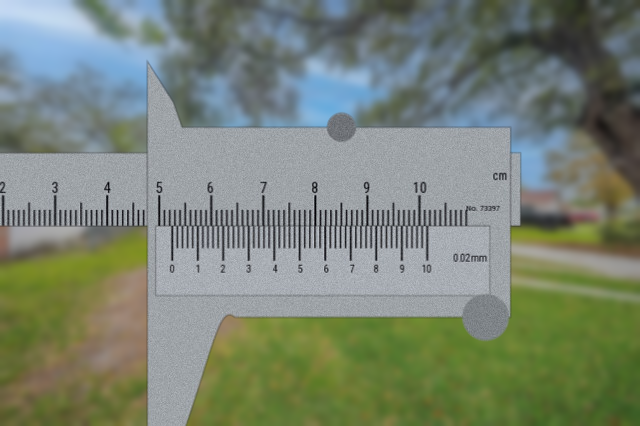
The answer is 52.5 mm
